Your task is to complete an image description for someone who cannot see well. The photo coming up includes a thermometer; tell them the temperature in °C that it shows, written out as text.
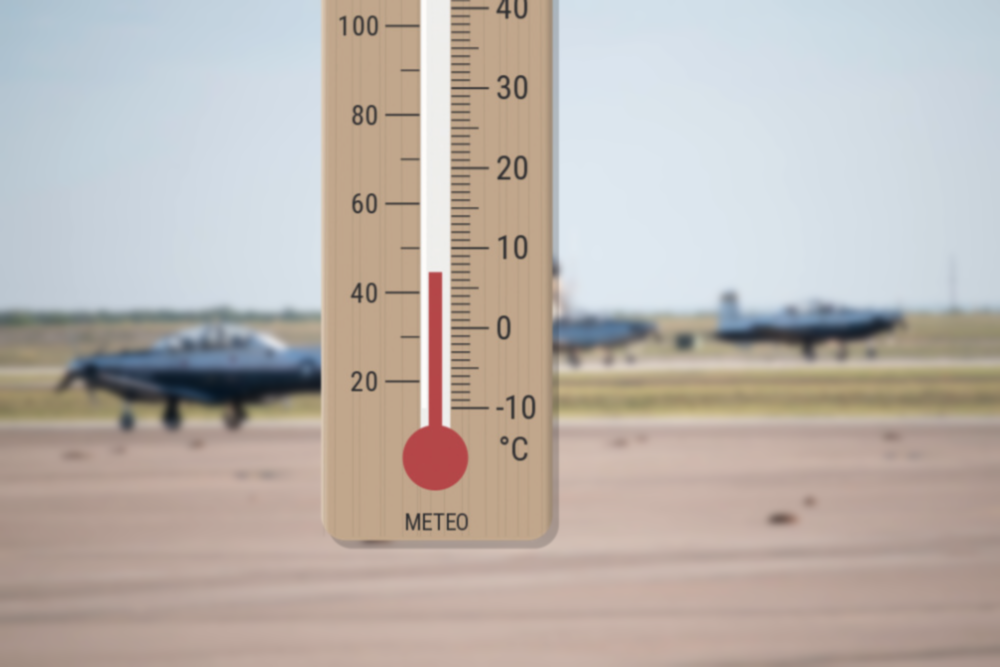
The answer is 7 °C
